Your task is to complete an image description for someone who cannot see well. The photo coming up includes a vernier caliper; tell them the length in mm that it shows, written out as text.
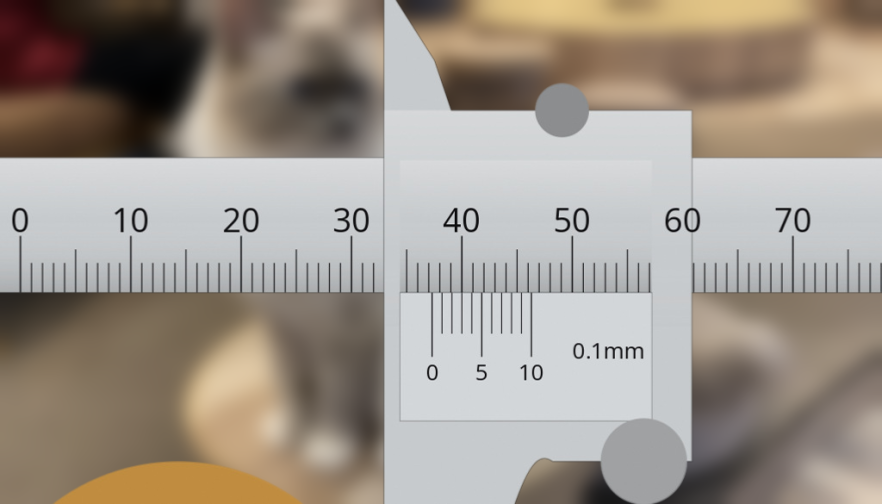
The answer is 37.3 mm
